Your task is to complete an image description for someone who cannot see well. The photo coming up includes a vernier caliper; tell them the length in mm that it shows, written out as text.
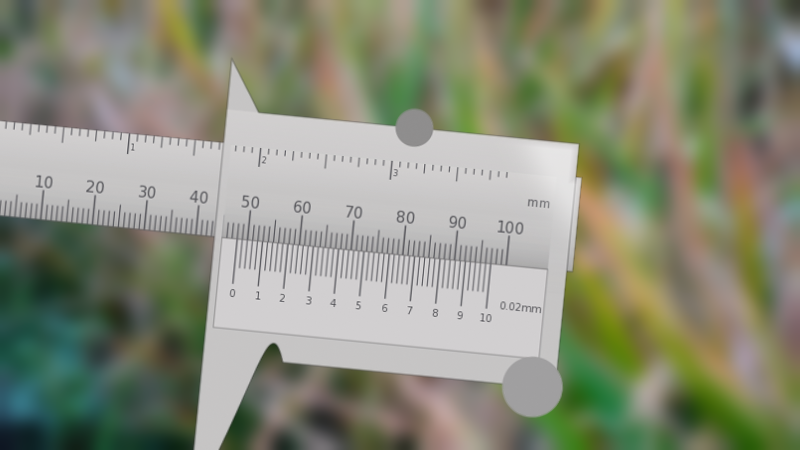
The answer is 48.0 mm
